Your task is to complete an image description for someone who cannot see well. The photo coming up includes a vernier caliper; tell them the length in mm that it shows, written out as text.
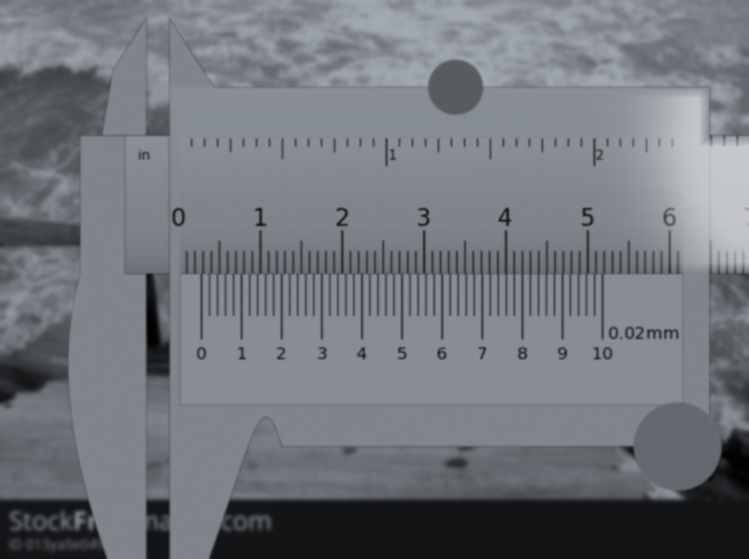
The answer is 2.8 mm
